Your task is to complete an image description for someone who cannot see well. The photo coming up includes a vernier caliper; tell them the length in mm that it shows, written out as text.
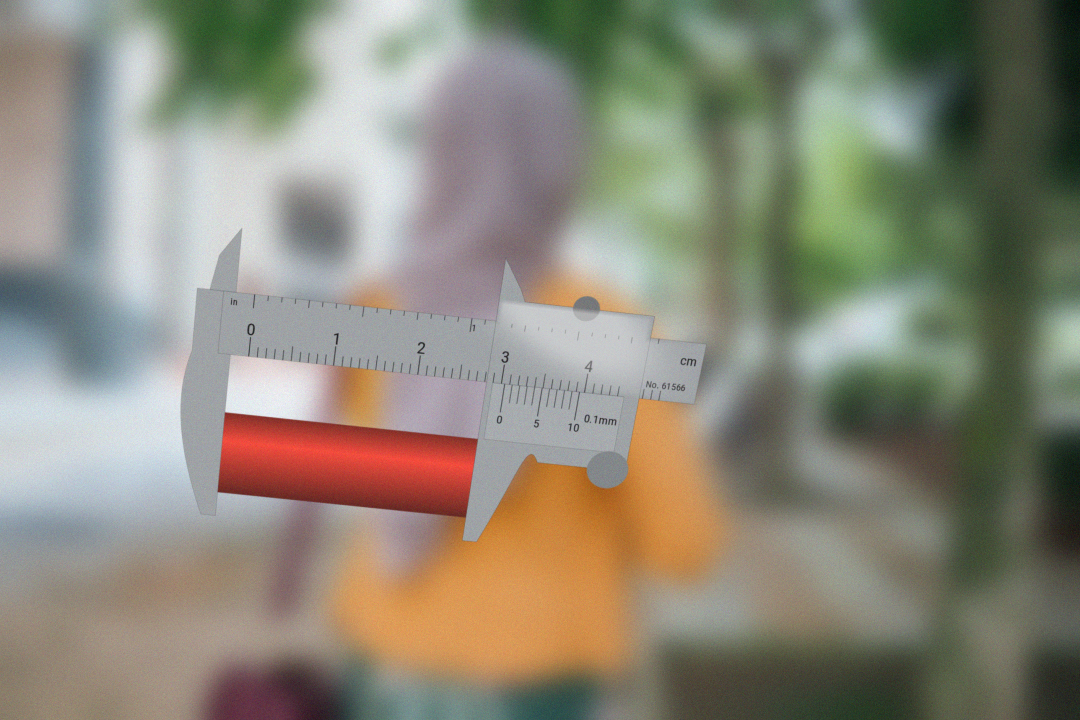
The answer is 30.4 mm
